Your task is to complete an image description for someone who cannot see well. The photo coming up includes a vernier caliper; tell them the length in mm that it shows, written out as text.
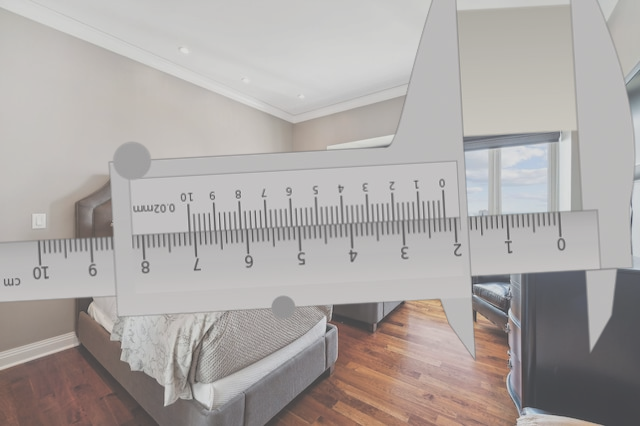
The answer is 22.0 mm
